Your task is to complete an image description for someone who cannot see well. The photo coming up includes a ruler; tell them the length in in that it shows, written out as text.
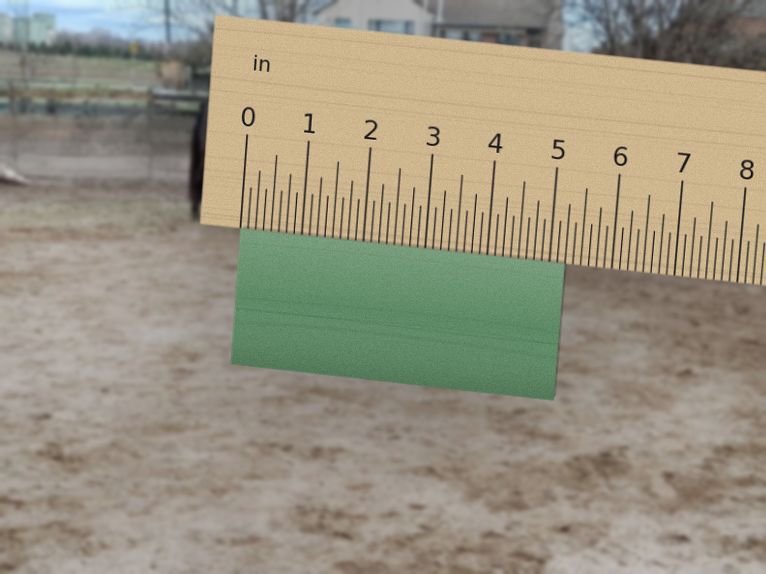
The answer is 5.25 in
